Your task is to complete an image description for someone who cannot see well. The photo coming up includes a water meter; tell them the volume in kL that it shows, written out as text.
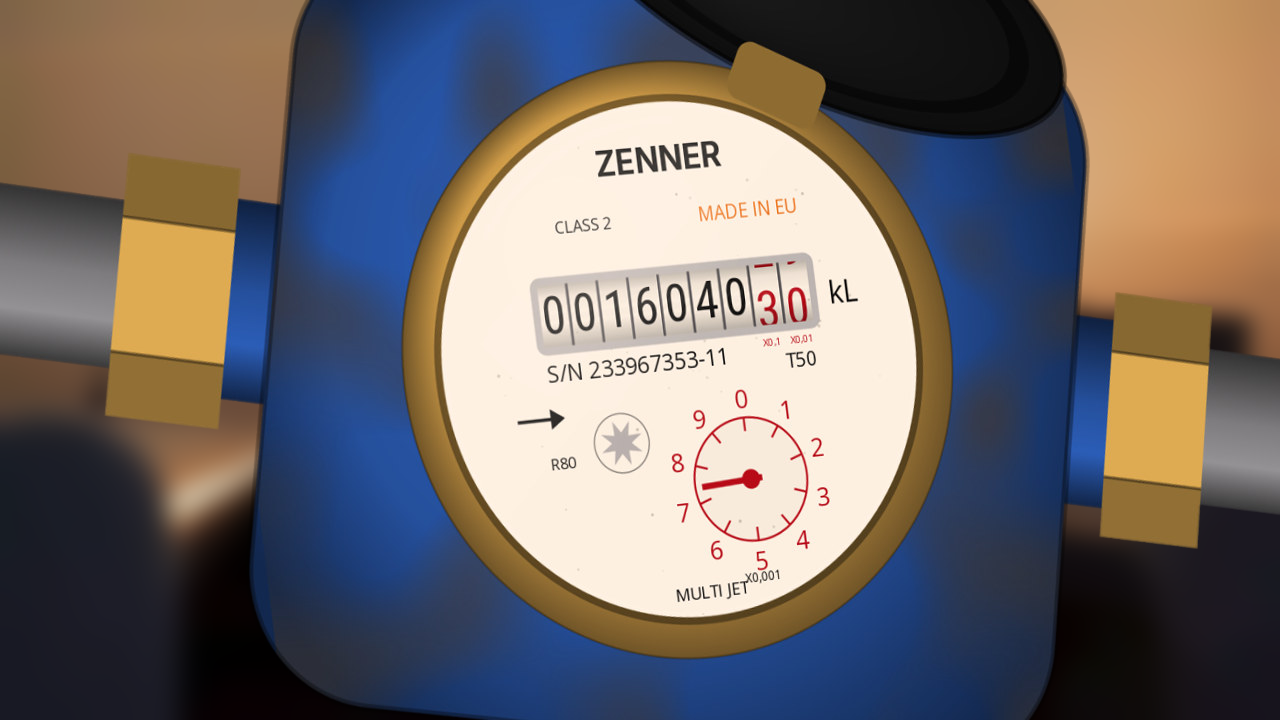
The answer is 16040.297 kL
